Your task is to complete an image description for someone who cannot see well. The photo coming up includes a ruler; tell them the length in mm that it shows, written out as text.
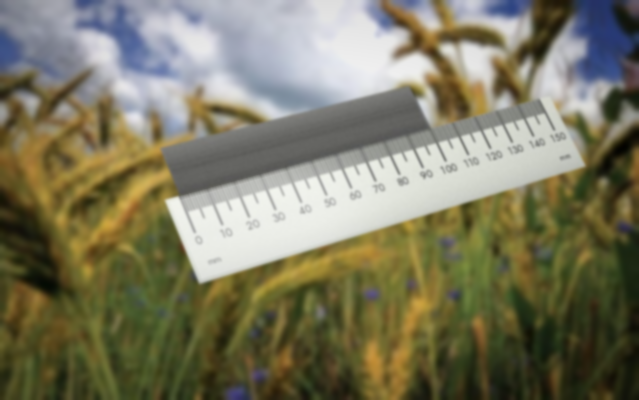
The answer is 100 mm
